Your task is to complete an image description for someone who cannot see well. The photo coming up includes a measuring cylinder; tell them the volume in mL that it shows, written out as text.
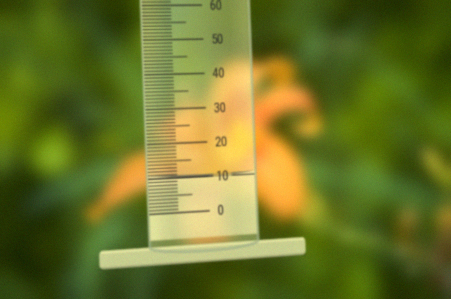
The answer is 10 mL
